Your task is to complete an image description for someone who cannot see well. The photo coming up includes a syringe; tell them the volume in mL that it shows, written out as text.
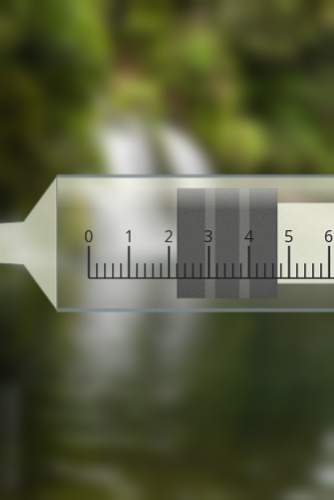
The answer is 2.2 mL
